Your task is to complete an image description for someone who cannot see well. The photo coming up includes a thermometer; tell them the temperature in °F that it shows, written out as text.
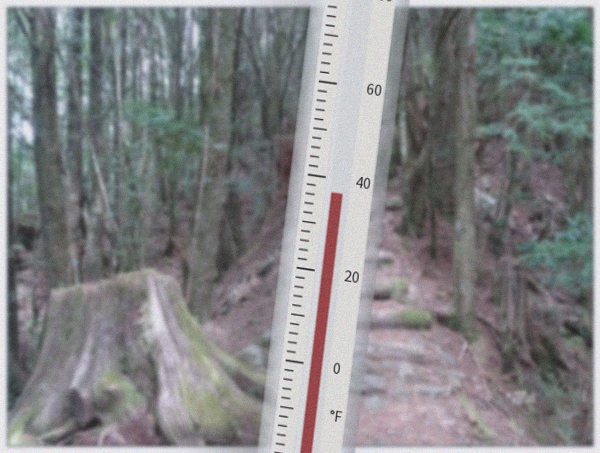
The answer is 37 °F
